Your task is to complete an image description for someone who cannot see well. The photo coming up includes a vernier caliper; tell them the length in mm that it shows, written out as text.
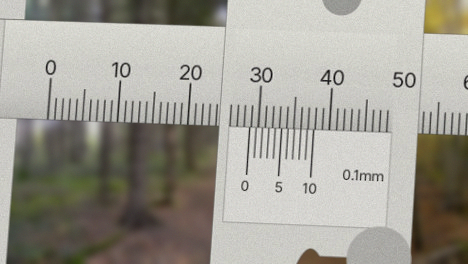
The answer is 28.8 mm
